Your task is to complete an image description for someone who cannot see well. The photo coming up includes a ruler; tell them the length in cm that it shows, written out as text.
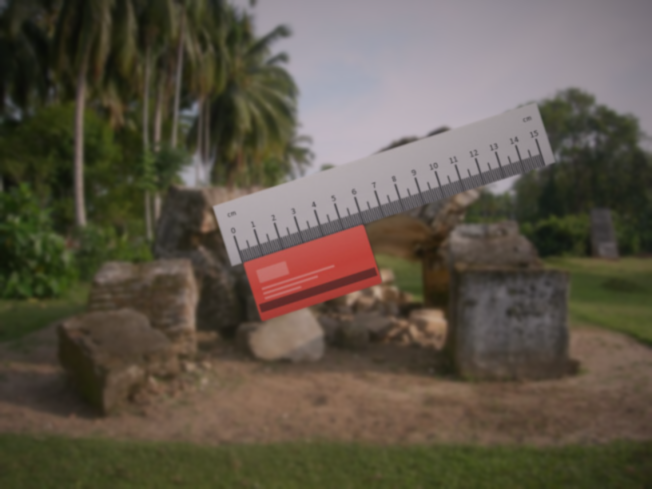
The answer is 6 cm
